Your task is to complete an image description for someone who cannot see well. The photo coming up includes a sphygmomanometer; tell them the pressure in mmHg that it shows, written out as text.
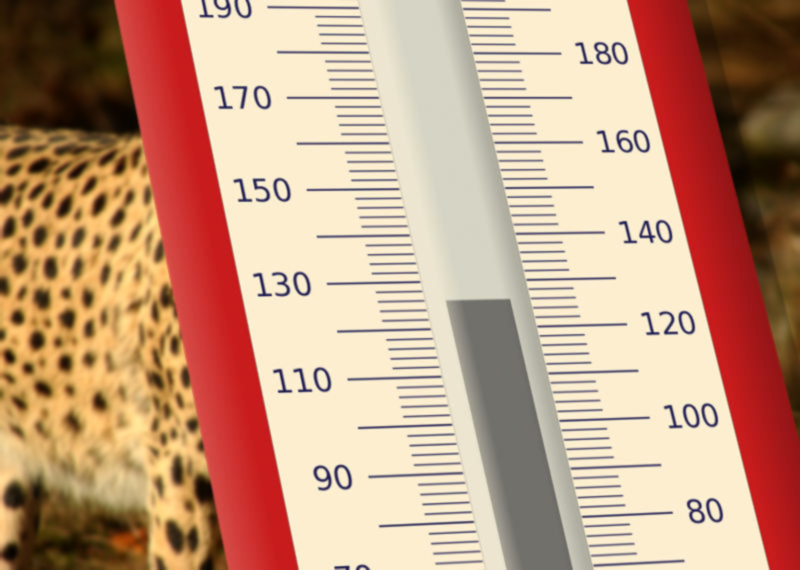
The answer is 126 mmHg
